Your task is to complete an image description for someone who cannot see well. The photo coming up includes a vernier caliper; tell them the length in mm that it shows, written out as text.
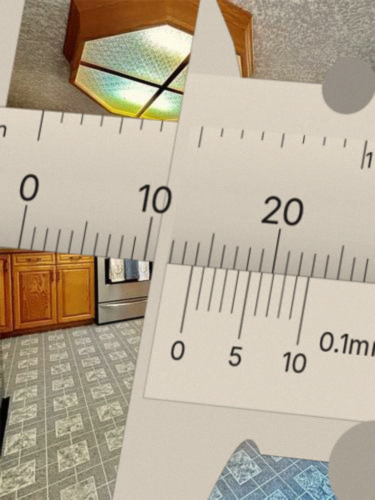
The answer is 13.8 mm
